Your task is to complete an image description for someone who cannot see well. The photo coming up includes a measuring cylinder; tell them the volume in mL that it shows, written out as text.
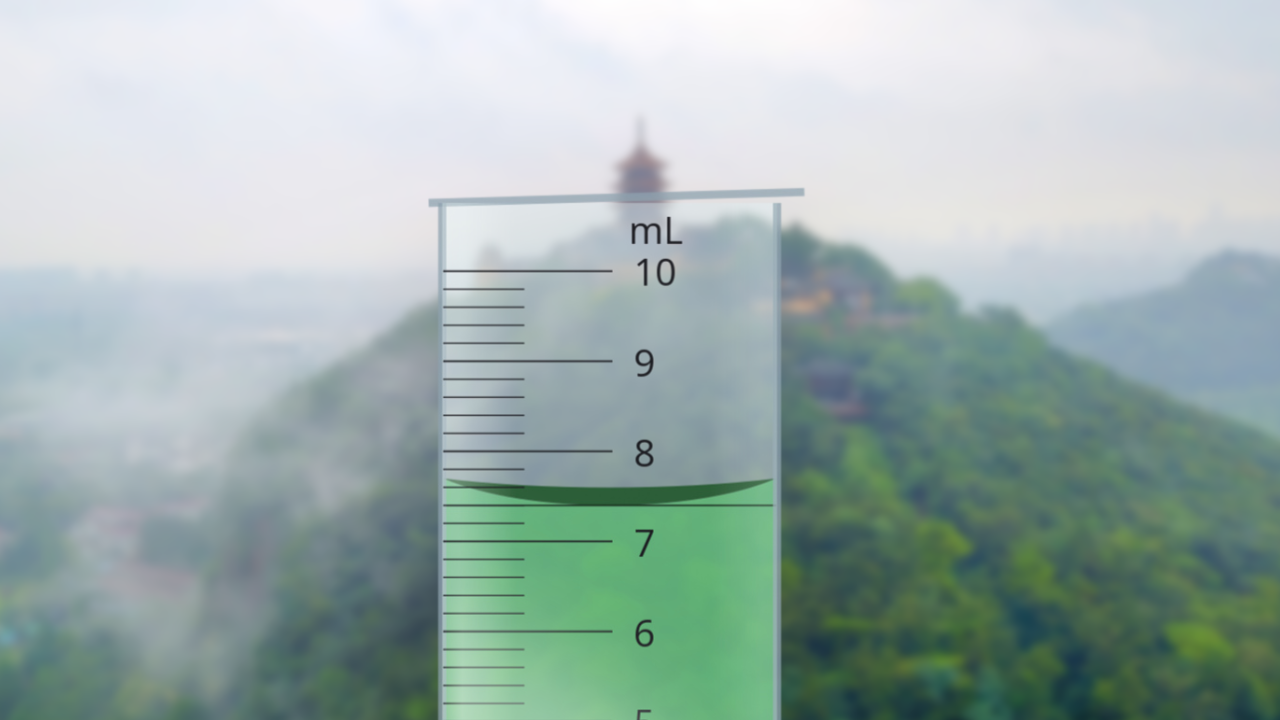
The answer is 7.4 mL
